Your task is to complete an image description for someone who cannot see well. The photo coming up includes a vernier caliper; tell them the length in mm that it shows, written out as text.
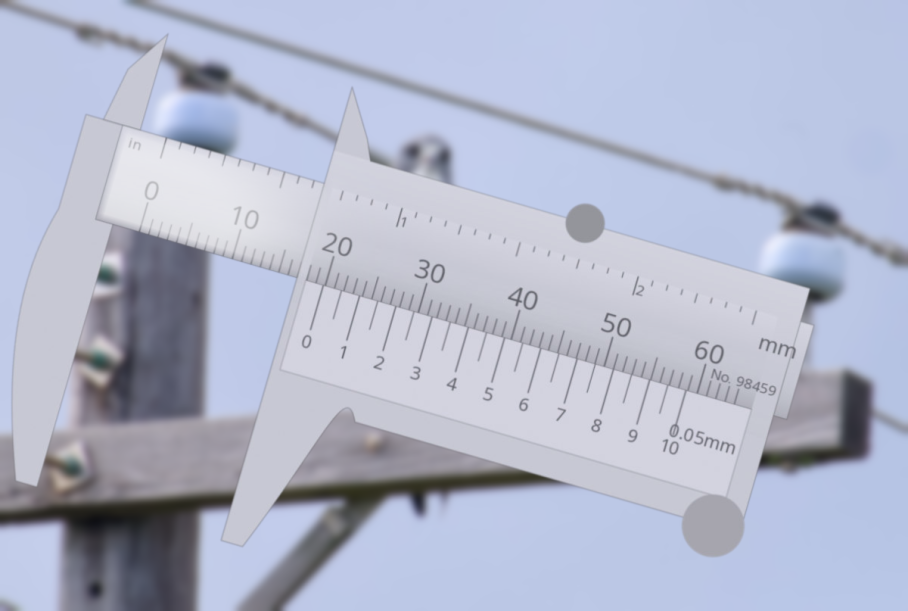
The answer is 19.8 mm
